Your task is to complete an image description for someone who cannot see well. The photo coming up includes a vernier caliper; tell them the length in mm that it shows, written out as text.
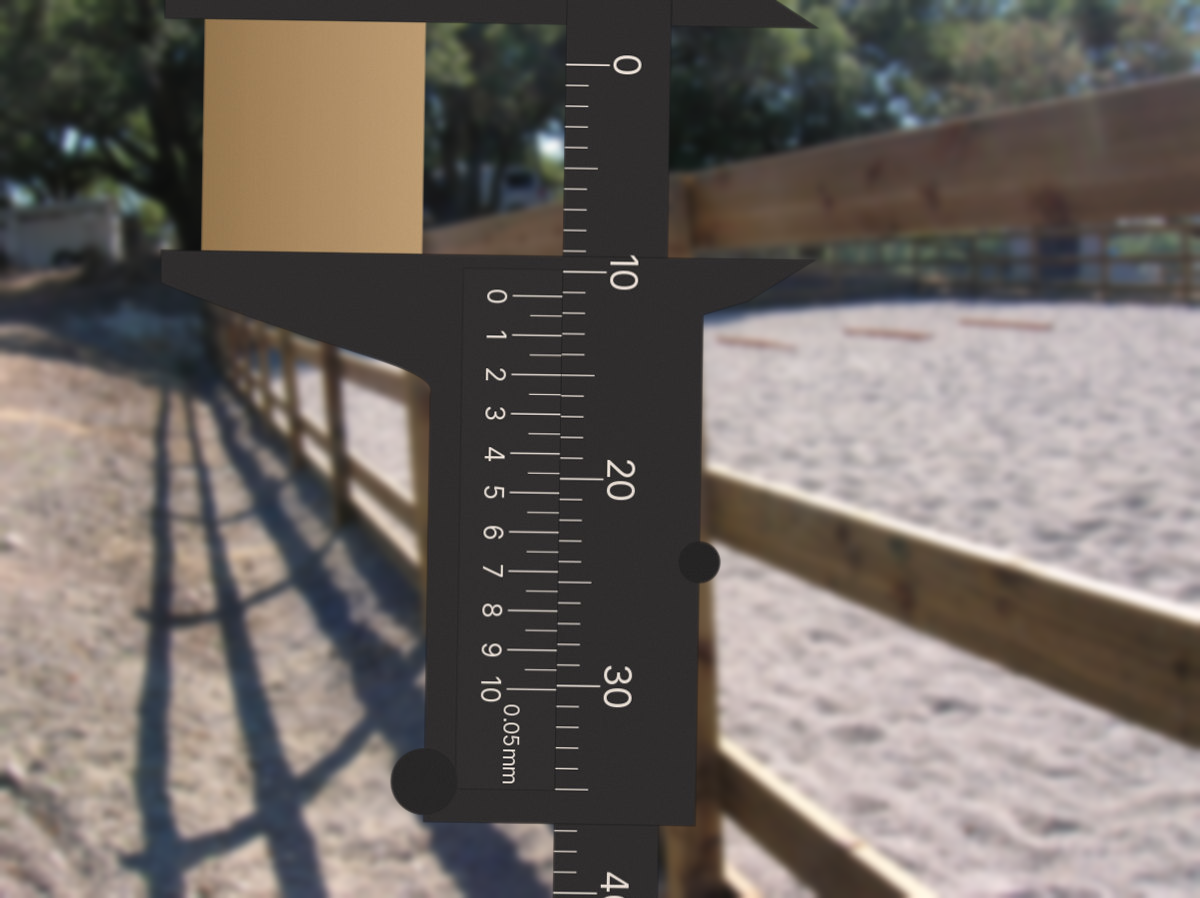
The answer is 11.2 mm
